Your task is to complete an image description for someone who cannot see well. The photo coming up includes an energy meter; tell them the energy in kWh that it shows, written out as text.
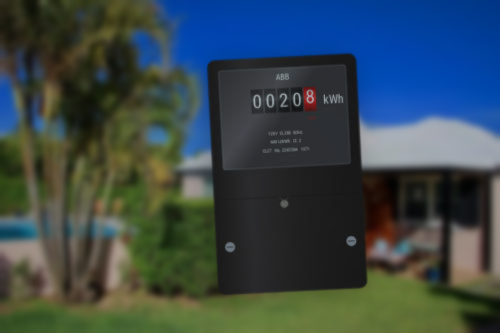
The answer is 20.8 kWh
